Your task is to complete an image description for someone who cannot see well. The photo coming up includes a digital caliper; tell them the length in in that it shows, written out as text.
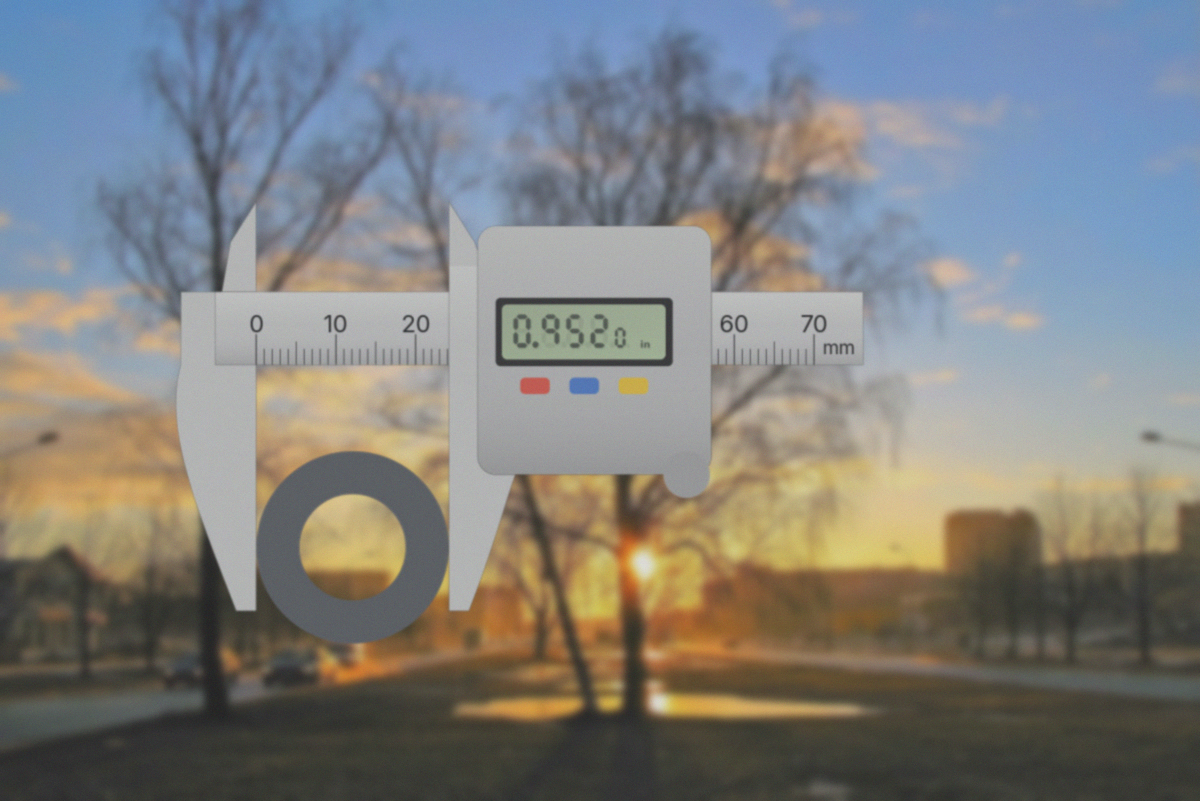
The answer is 0.9520 in
